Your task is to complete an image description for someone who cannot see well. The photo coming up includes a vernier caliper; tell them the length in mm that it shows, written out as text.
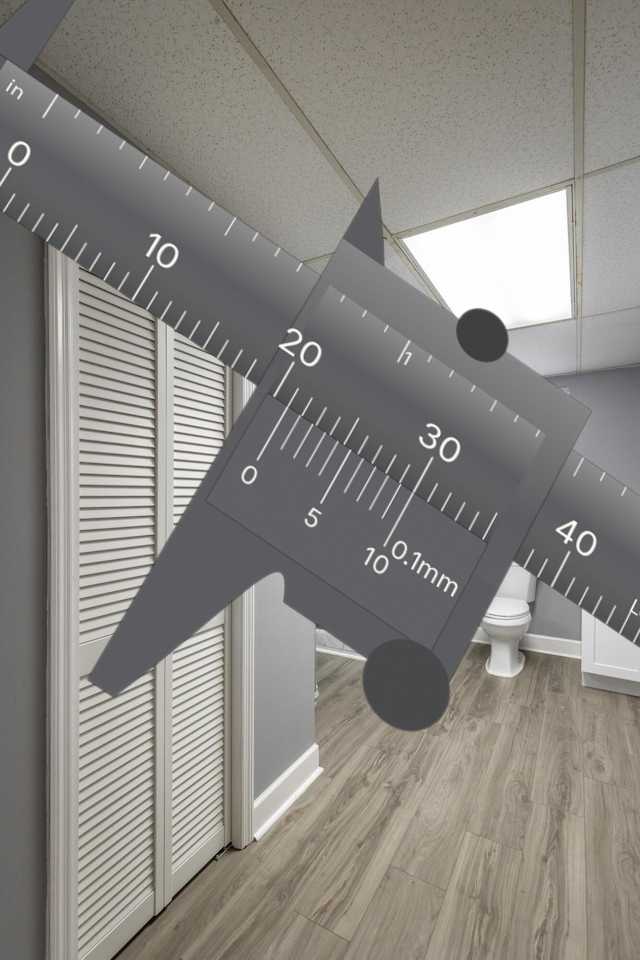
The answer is 21.0 mm
